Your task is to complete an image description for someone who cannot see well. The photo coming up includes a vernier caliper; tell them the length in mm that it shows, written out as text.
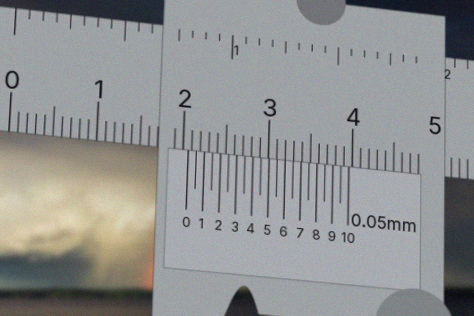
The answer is 20.6 mm
